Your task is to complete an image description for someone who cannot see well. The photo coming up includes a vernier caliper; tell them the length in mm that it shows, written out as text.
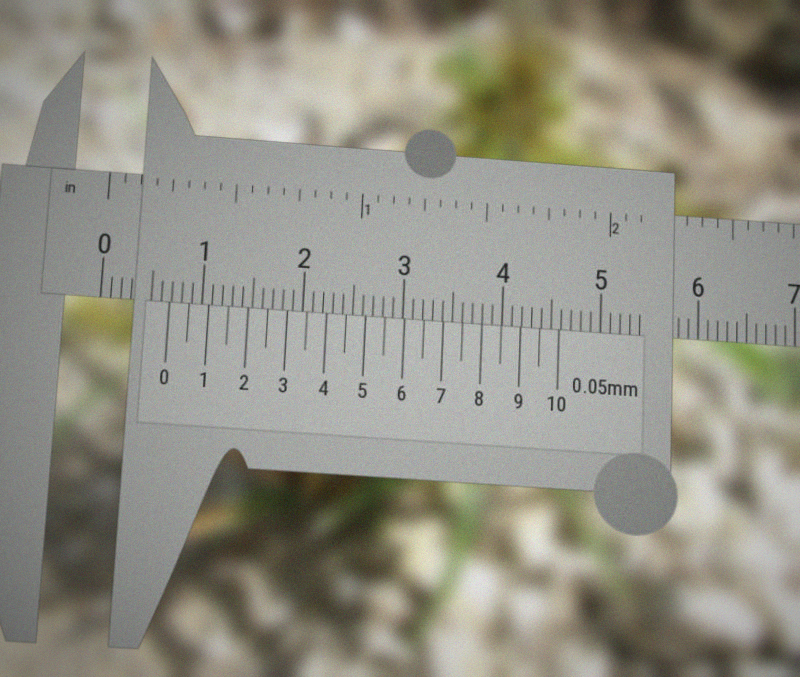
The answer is 6.8 mm
